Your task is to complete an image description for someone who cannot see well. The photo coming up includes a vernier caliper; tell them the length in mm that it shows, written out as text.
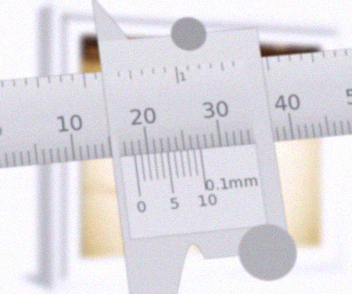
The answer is 18.2 mm
